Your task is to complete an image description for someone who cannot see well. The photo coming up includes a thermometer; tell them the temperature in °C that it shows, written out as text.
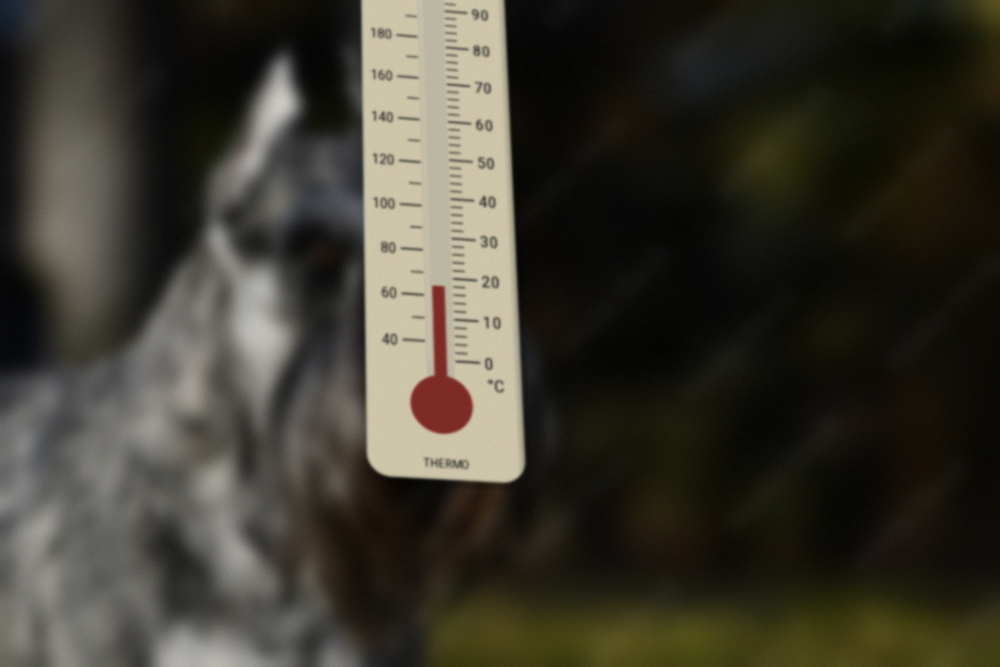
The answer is 18 °C
